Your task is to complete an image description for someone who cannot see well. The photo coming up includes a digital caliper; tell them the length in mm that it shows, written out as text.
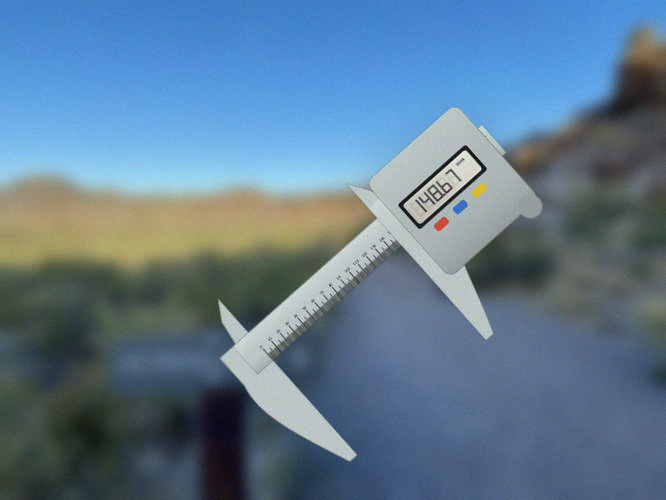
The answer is 148.67 mm
